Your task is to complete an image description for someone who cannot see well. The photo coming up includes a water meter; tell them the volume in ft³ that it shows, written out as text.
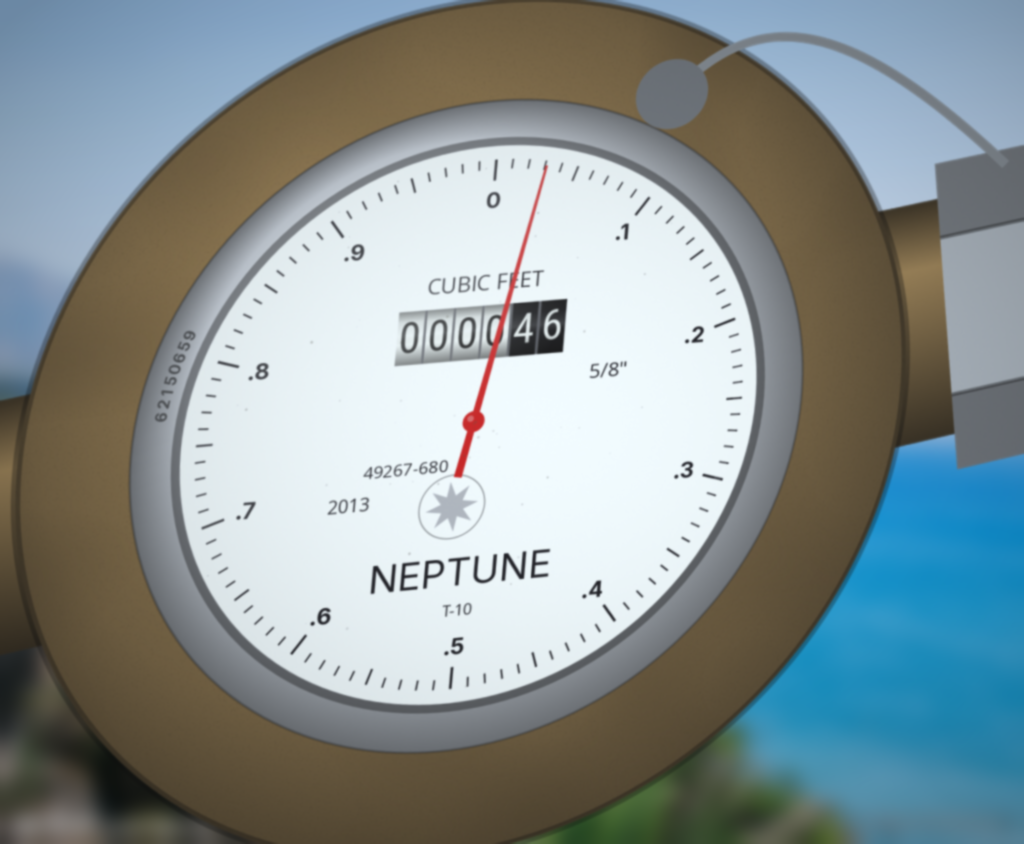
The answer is 46.03 ft³
